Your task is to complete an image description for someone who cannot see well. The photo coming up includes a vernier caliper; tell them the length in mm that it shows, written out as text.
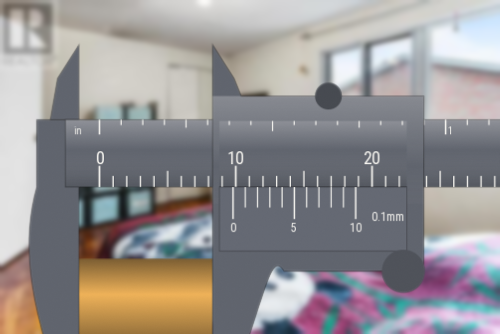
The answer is 9.8 mm
